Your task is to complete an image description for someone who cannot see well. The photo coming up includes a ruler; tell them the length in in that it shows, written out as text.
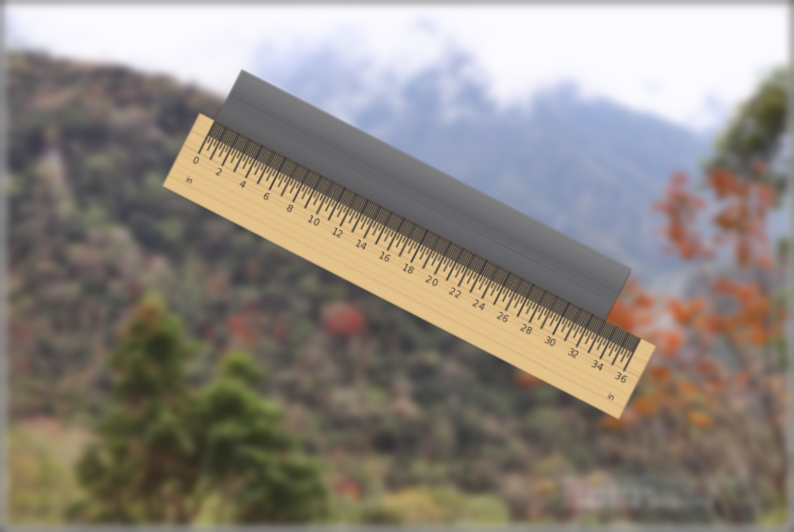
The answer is 33 in
